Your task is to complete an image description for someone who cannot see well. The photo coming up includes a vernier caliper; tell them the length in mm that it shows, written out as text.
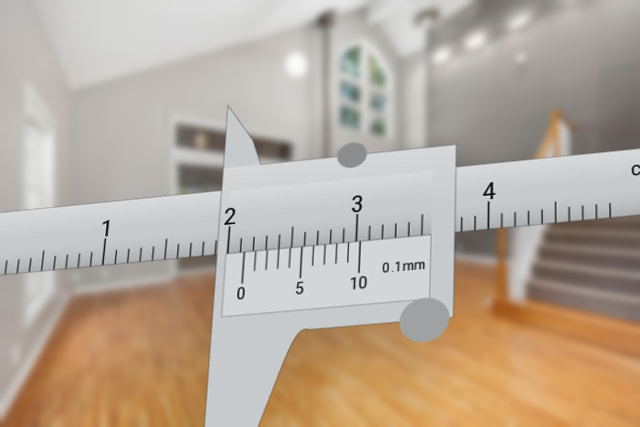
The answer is 21.3 mm
